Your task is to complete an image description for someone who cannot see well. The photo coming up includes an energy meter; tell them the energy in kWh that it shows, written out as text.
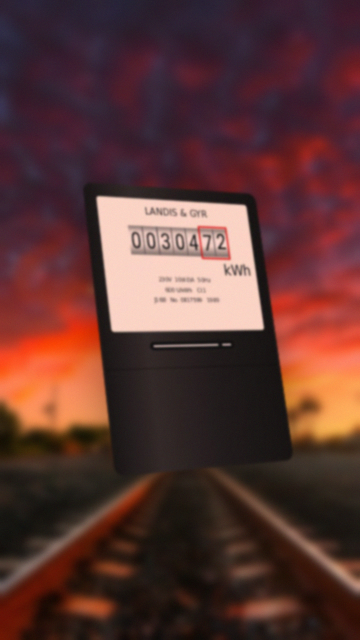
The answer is 304.72 kWh
